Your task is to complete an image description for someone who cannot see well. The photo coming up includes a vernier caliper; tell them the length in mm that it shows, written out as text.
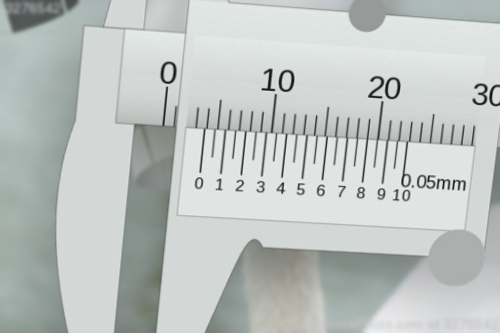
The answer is 3.8 mm
